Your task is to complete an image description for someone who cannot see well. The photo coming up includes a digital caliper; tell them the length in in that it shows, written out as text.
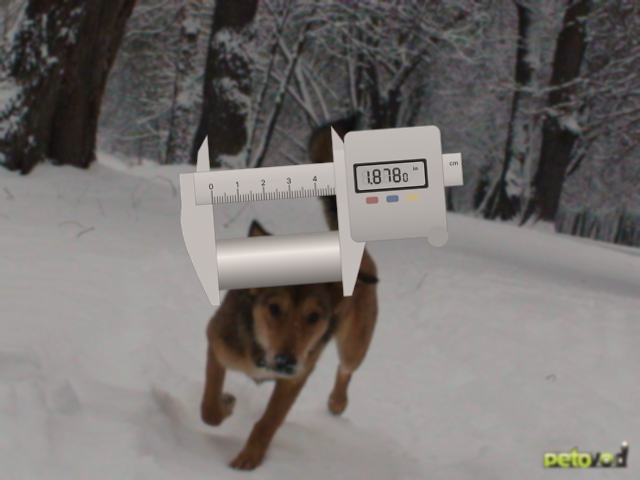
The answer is 1.8780 in
